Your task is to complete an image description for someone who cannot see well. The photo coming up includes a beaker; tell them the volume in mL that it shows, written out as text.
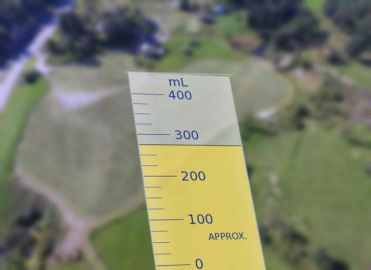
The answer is 275 mL
